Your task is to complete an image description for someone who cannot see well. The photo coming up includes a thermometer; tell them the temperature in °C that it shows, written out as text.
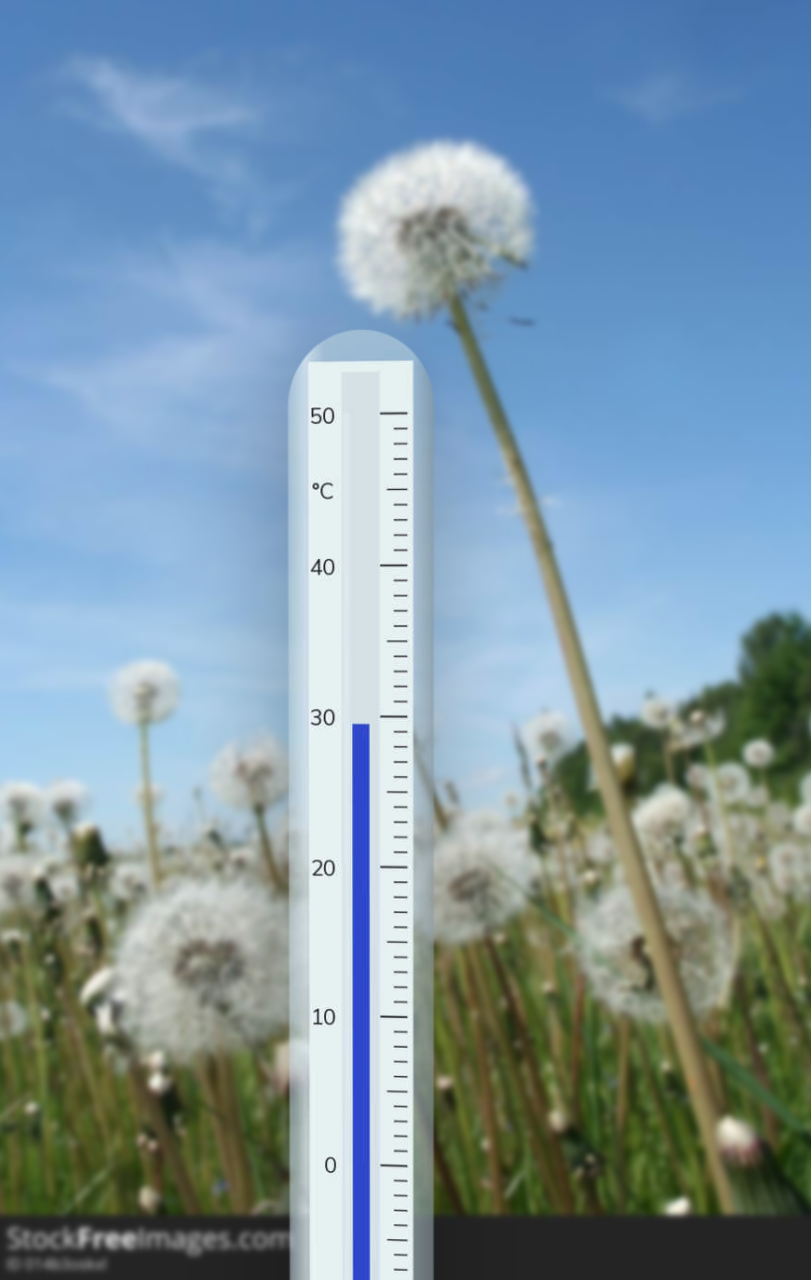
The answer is 29.5 °C
